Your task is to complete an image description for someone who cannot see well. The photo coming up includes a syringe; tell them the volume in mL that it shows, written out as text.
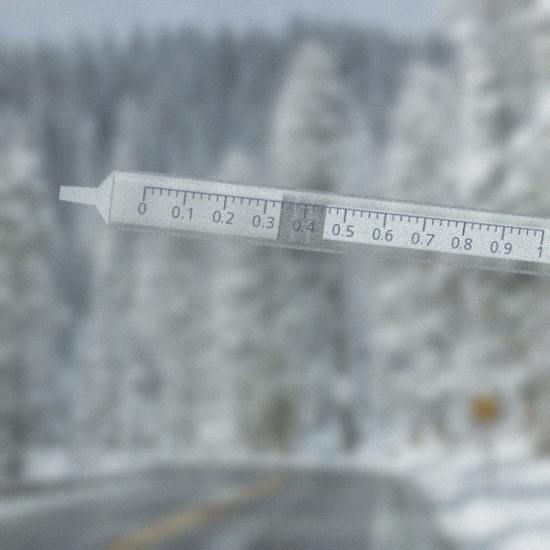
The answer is 0.34 mL
